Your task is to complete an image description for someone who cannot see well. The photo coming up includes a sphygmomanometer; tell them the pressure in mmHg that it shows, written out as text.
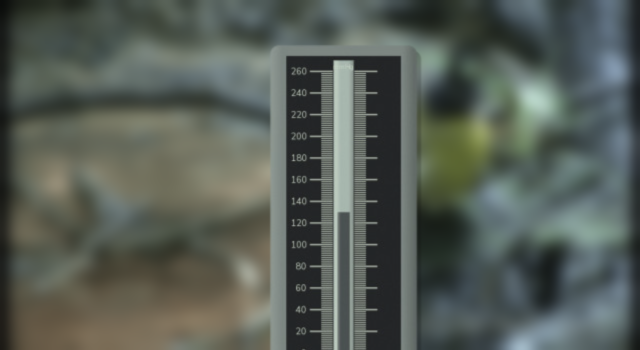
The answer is 130 mmHg
